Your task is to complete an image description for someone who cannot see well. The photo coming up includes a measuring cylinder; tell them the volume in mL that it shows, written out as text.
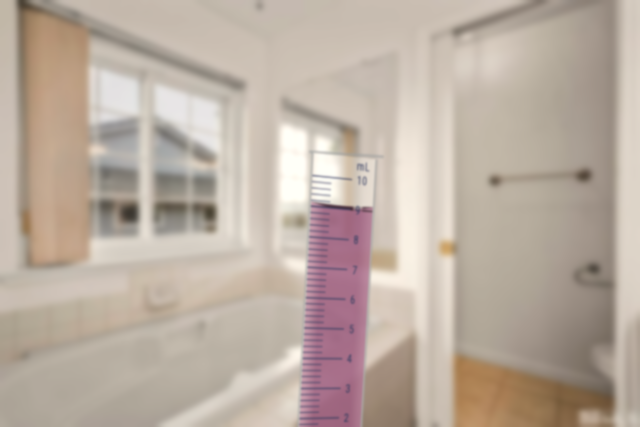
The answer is 9 mL
